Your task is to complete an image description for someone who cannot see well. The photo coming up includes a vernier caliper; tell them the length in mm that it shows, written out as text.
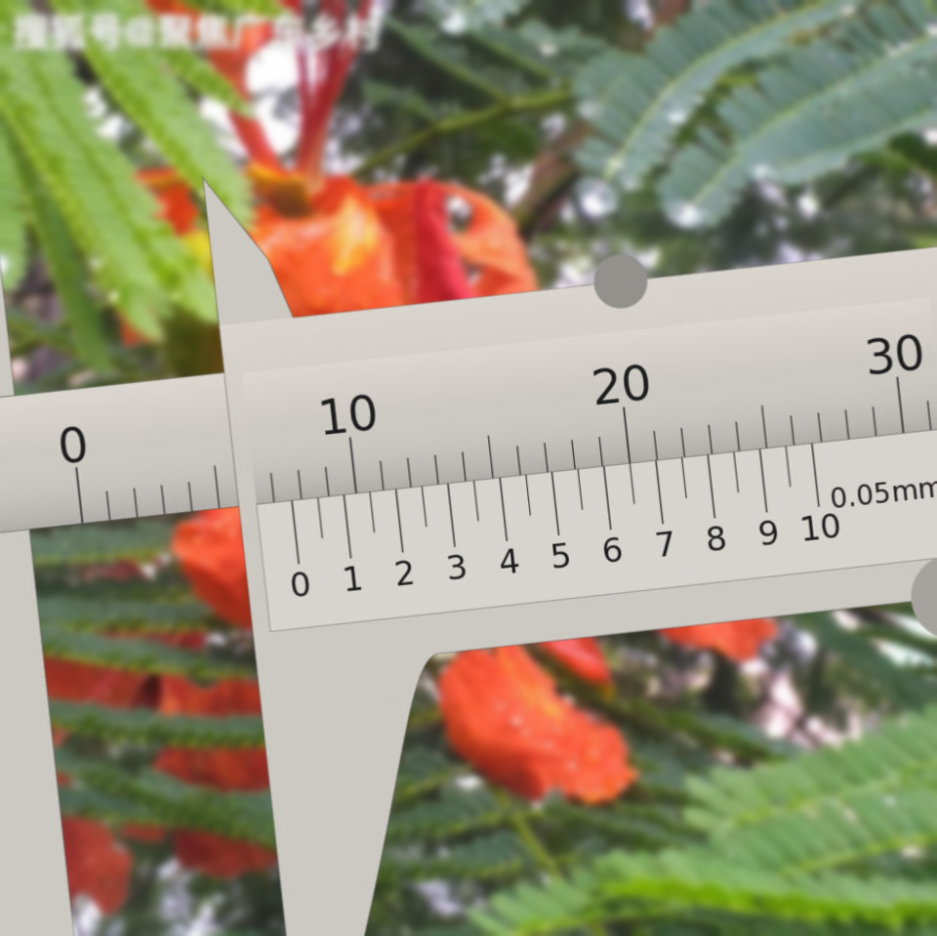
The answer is 7.65 mm
